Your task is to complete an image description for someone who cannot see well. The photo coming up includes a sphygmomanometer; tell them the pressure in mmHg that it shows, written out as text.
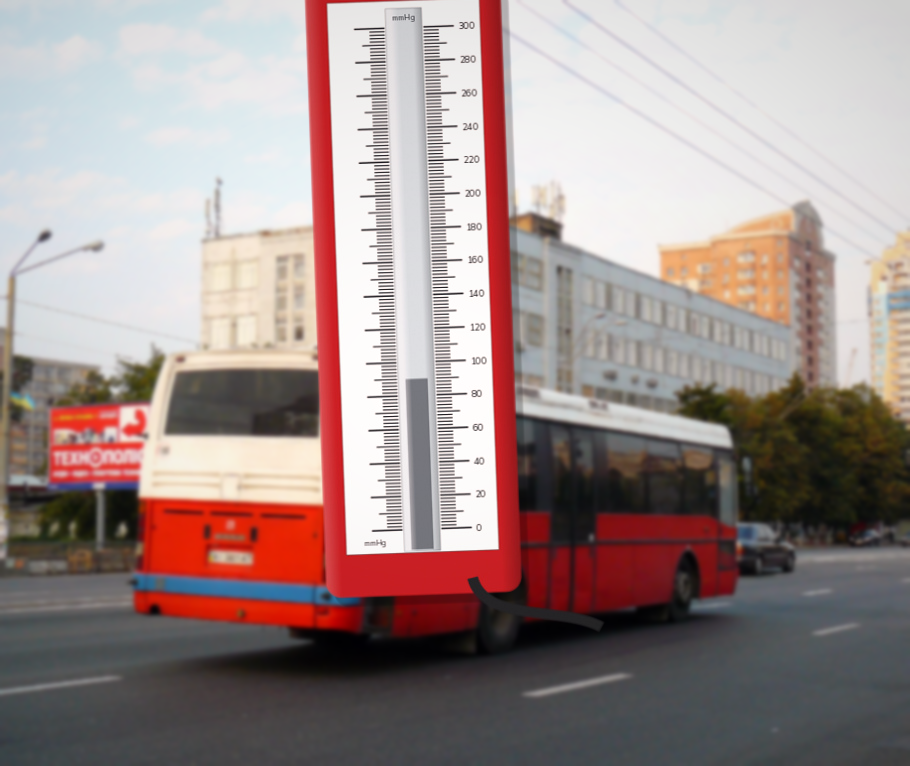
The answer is 90 mmHg
